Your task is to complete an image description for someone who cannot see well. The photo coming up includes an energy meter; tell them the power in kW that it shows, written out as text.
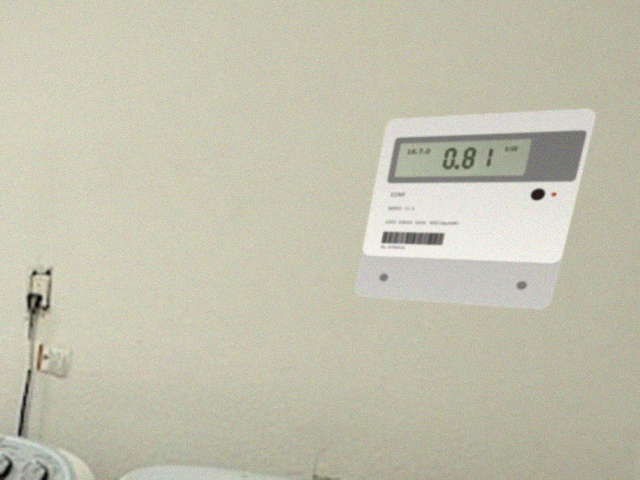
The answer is 0.81 kW
